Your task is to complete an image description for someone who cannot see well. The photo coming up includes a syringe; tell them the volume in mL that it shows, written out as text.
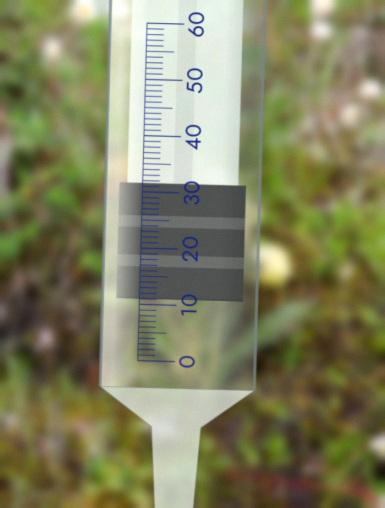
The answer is 11 mL
